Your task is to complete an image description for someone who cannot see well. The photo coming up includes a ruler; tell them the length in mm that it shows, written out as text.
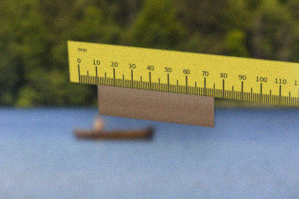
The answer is 65 mm
